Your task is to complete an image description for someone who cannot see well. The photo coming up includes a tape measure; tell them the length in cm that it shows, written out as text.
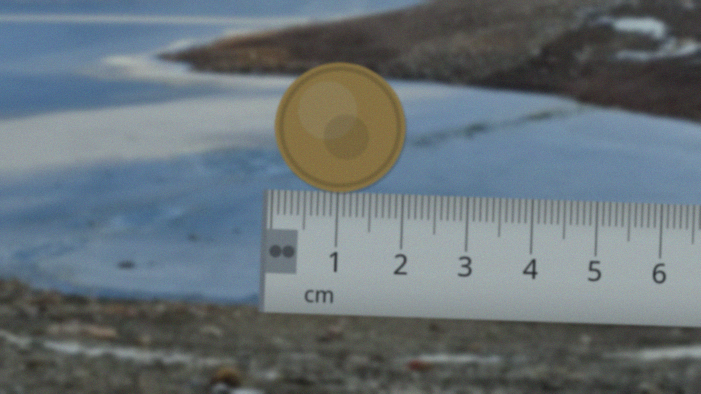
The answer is 2 cm
